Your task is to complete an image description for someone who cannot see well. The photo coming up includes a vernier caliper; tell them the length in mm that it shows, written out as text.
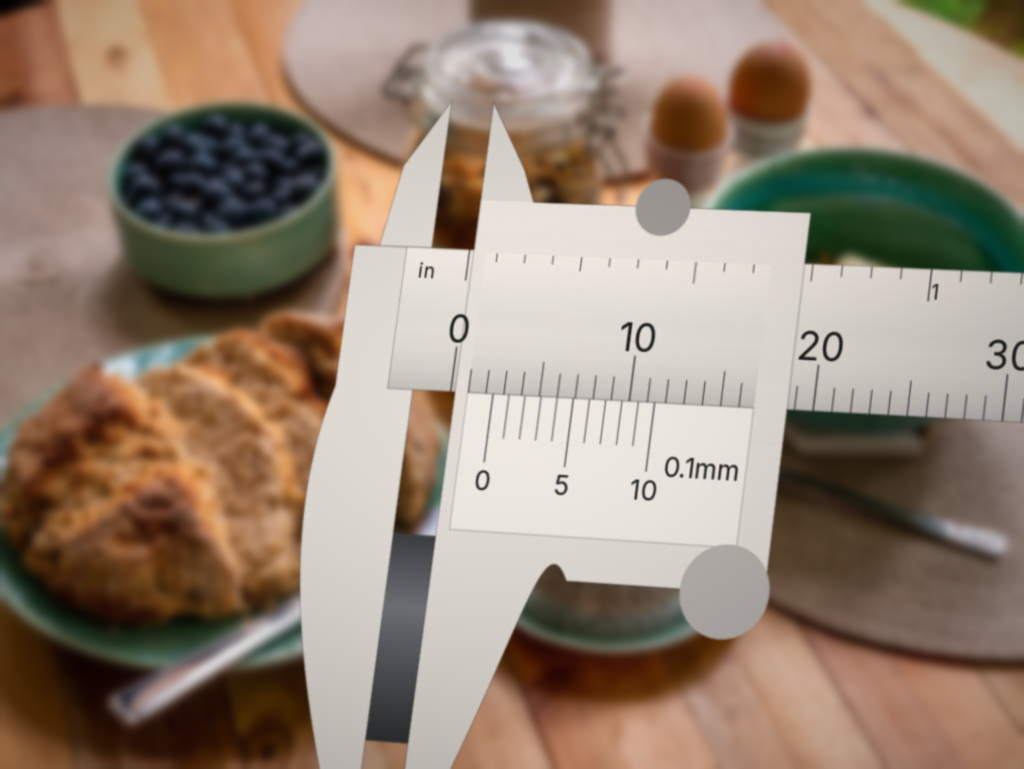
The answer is 2.4 mm
